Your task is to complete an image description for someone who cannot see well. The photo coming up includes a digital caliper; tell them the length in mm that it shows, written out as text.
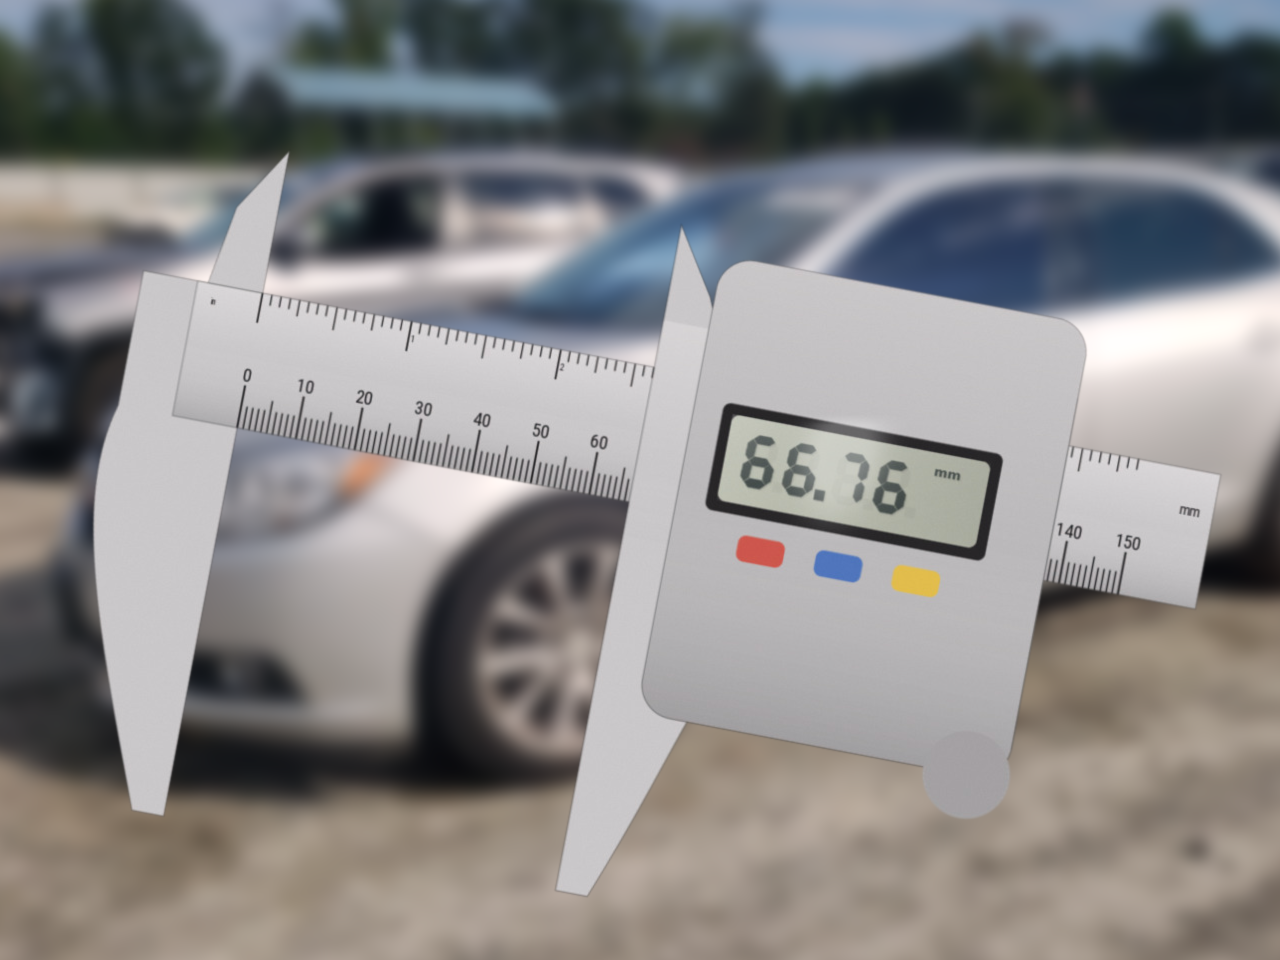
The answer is 66.76 mm
